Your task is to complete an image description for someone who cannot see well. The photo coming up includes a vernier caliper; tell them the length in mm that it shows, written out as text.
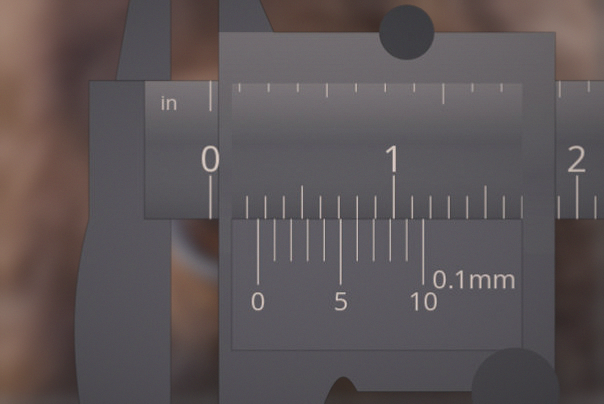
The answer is 2.6 mm
